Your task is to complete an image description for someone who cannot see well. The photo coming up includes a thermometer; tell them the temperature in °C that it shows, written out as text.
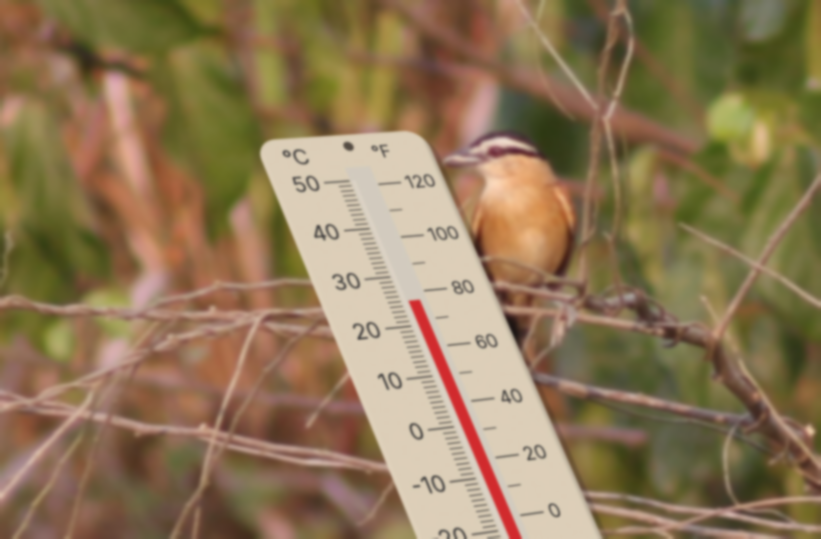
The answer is 25 °C
